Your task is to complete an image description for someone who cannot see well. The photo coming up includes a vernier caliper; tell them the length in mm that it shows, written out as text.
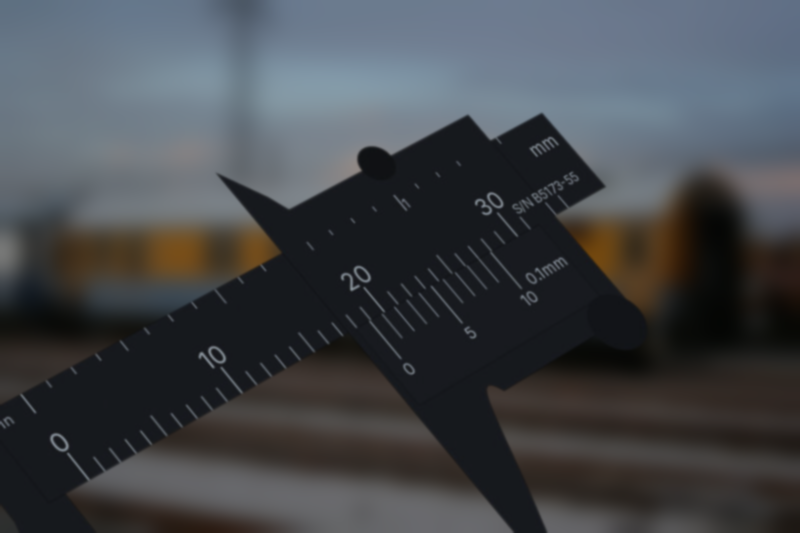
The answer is 18.9 mm
